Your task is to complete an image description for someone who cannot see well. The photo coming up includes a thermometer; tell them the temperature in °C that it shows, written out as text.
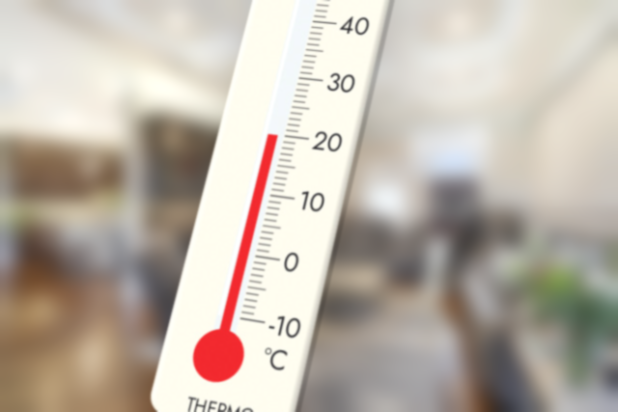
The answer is 20 °C
